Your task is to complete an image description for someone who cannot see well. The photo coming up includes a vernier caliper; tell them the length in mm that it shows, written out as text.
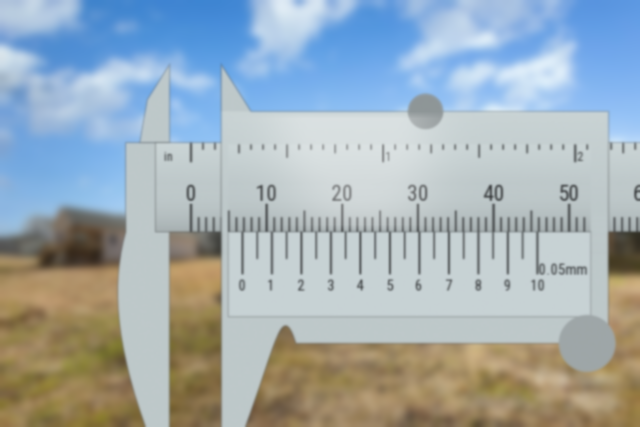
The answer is 6.8 mm
